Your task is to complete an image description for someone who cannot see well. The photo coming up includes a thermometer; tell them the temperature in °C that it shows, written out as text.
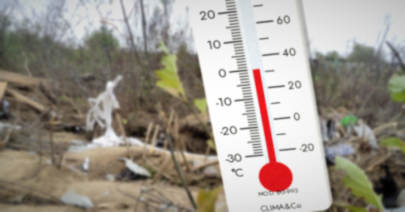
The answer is 0 °C
